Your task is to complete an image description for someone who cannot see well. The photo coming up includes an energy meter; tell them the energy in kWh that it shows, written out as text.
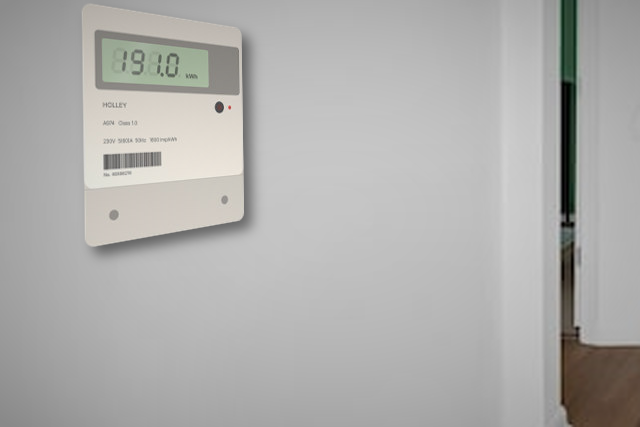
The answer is 191.0 kWh
